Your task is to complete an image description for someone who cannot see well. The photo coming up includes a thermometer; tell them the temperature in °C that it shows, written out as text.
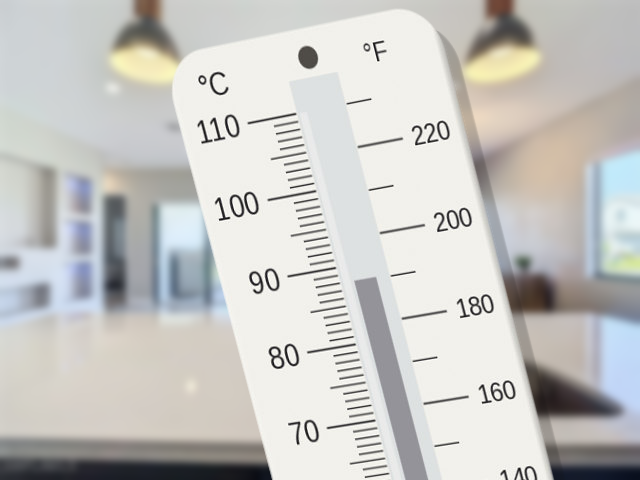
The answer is 88 °C
